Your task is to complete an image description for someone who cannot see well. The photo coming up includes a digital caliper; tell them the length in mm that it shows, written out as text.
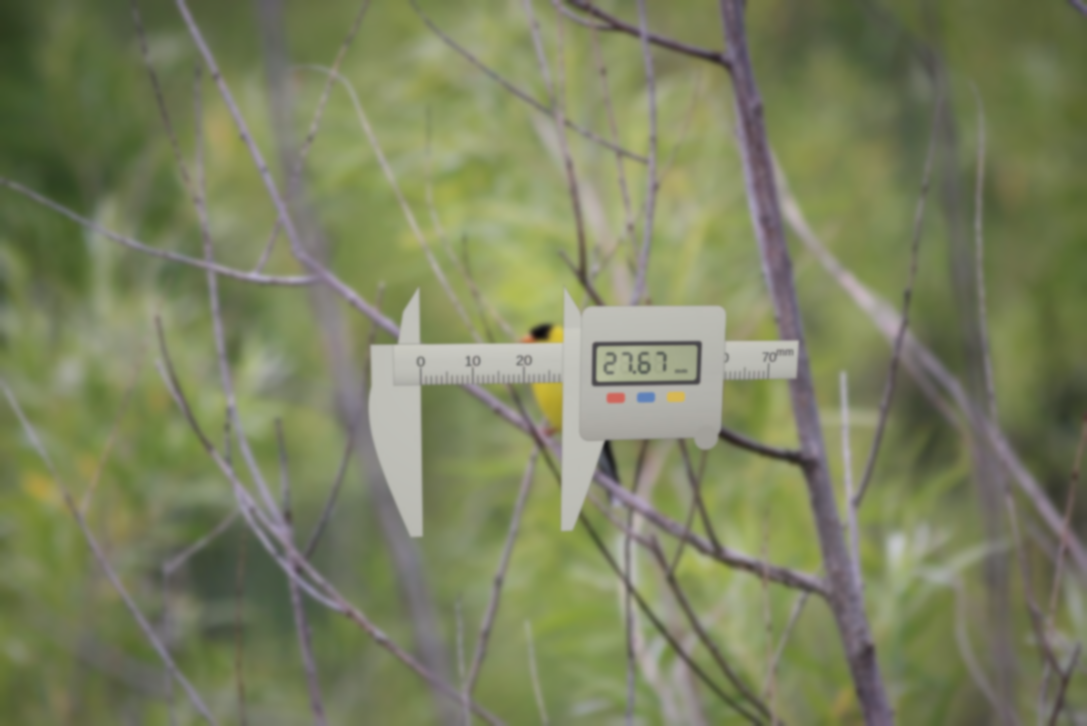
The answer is 27.67 mm
